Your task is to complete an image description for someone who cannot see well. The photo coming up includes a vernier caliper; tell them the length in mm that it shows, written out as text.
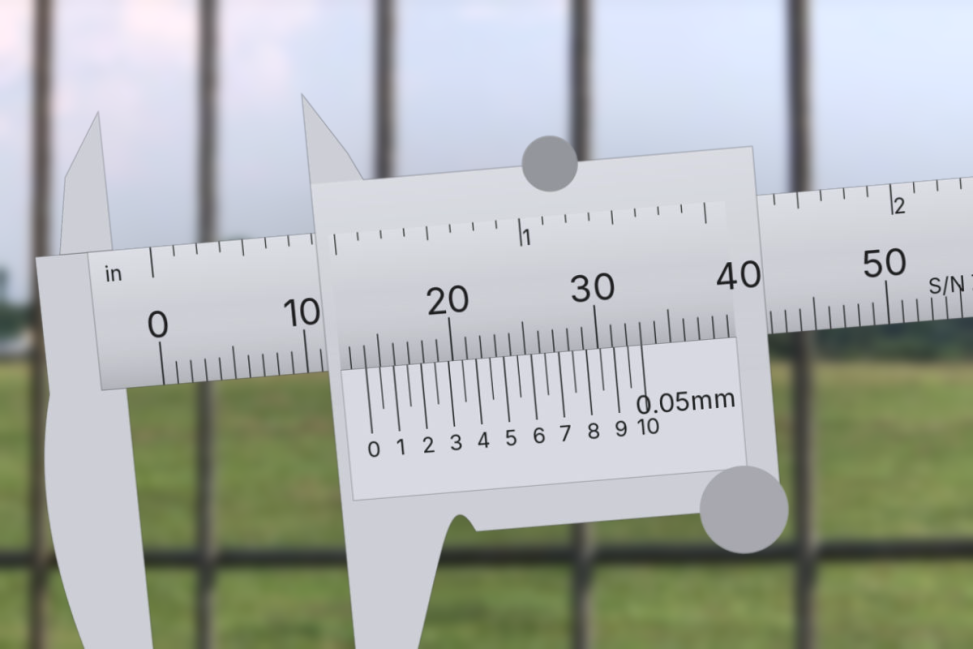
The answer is 14.0 mm
